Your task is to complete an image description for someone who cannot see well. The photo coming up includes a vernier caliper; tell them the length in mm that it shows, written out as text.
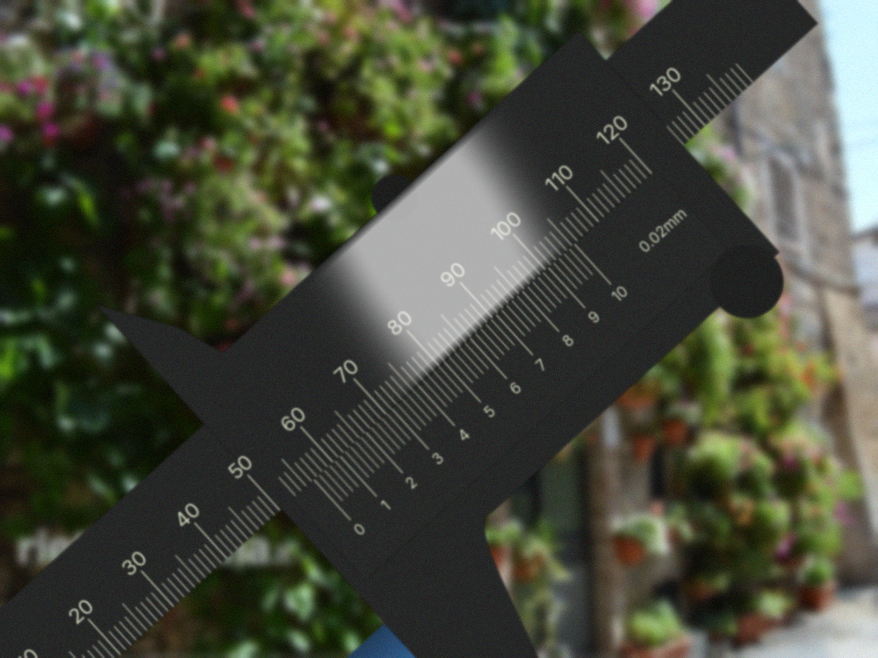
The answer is 56.4 mm
